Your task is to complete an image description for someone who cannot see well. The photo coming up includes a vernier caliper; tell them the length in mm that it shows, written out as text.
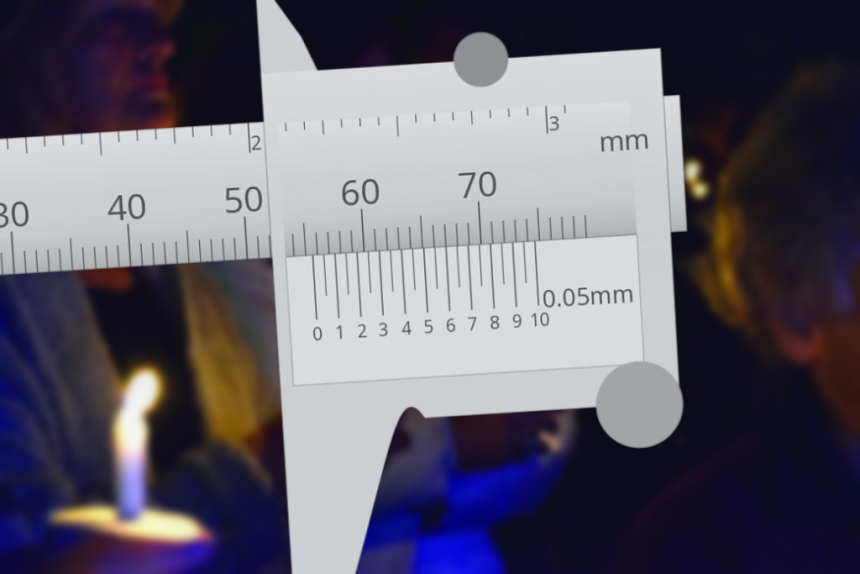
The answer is 55.6 mm
